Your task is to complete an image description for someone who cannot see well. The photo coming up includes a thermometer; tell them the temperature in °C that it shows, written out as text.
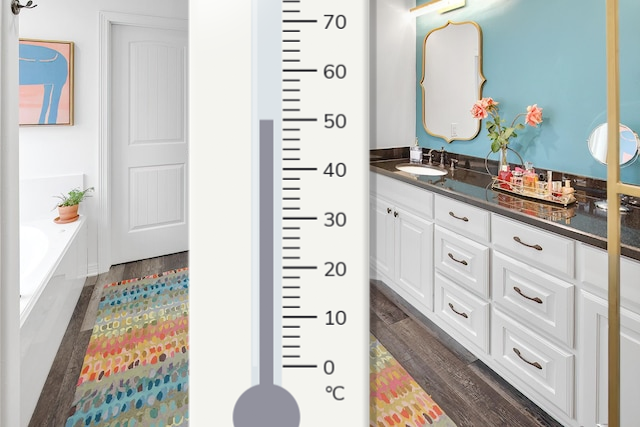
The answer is 50 °C
